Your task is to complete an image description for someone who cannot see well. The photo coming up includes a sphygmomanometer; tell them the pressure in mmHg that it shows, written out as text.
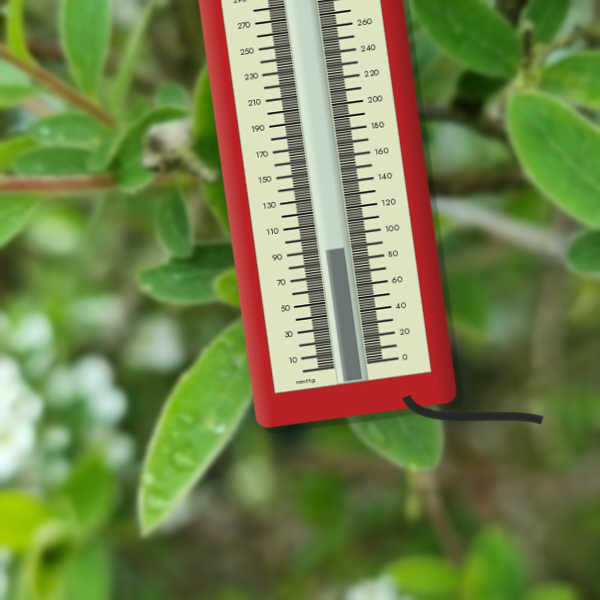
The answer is 90 mmHg
